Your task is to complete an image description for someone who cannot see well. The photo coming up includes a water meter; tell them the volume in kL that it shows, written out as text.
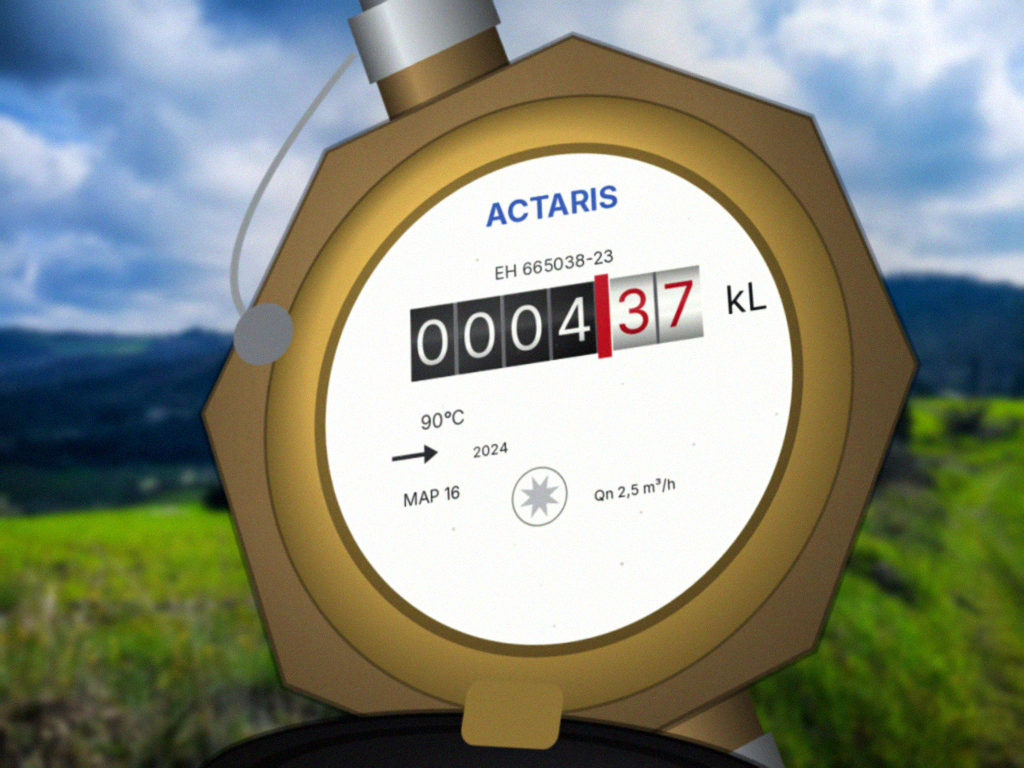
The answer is 4.37 kL
